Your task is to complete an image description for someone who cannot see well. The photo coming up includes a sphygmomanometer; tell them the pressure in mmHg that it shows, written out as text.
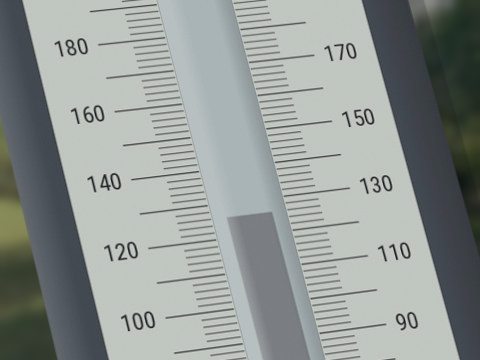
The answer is 126 mmHg
